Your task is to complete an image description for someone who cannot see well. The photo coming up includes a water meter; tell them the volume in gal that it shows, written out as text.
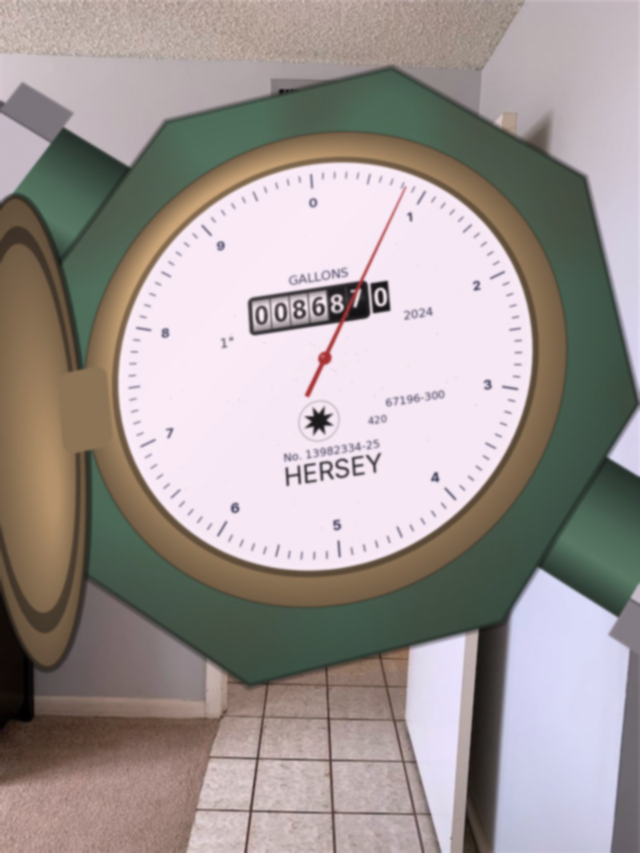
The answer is 86870.8 gal
